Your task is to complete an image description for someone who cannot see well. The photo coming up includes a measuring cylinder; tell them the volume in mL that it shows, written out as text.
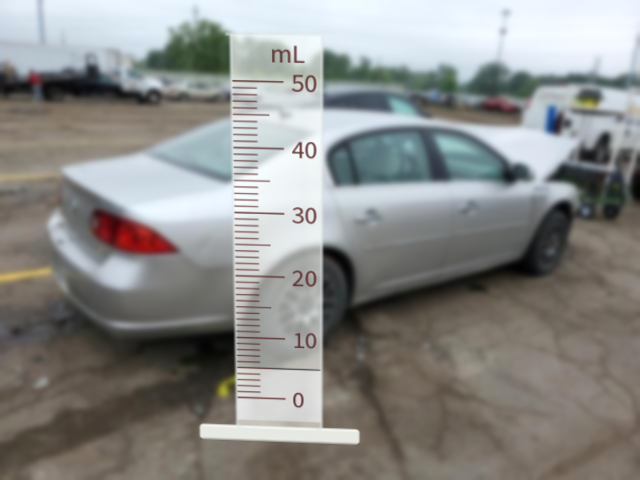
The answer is 5 mL
